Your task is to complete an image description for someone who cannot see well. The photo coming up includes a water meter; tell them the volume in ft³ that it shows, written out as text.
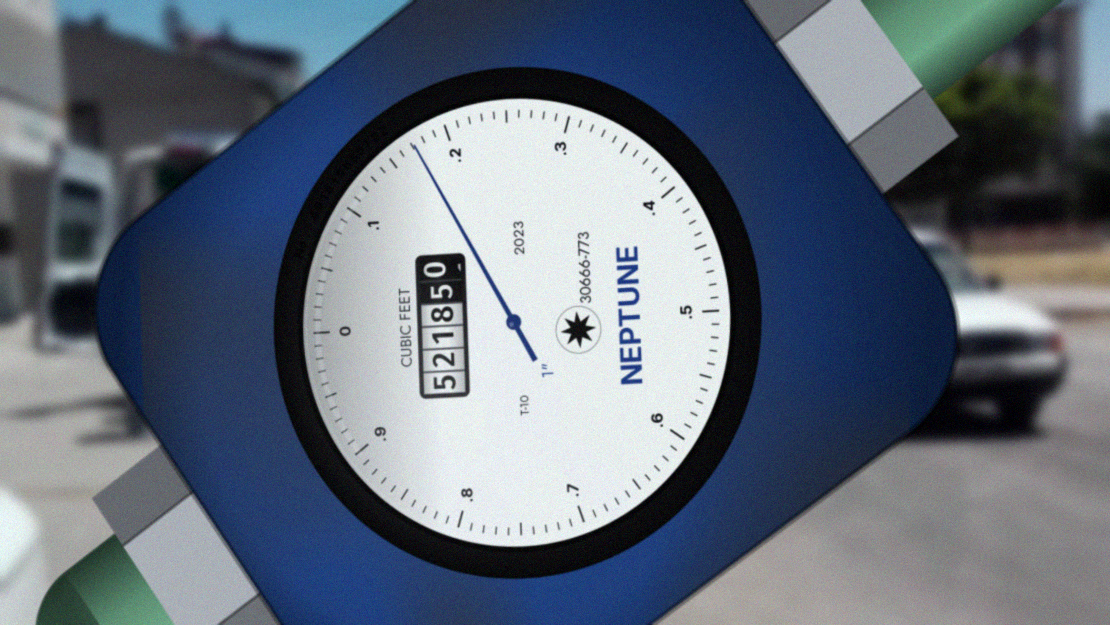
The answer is 521850.17 ft³
